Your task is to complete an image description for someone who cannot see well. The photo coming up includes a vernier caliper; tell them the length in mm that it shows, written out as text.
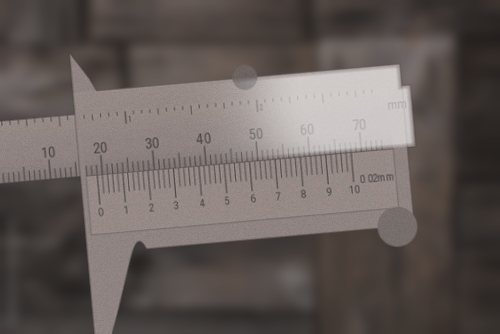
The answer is 19.0 mm
